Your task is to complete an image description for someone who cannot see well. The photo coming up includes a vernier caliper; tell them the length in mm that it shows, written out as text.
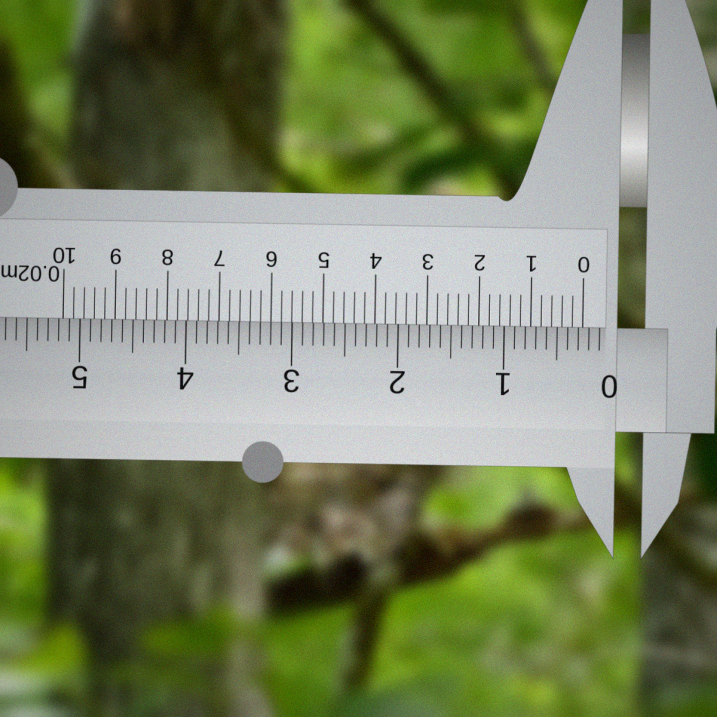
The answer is 2.6 mm
